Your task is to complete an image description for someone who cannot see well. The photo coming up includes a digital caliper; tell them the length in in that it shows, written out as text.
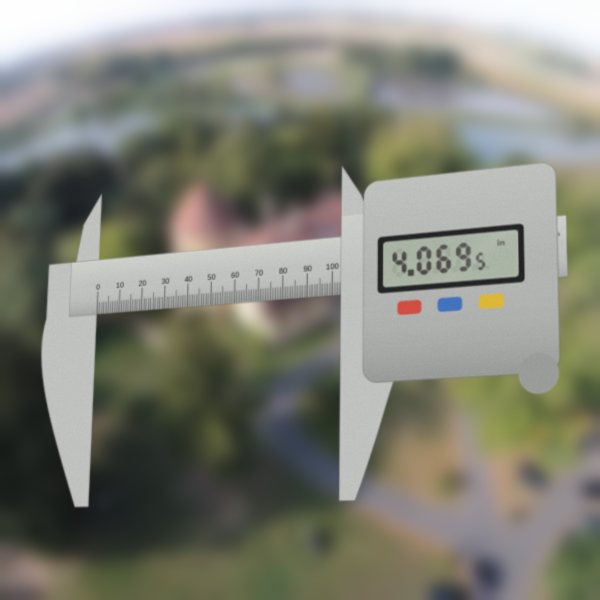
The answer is 4.0695 in
